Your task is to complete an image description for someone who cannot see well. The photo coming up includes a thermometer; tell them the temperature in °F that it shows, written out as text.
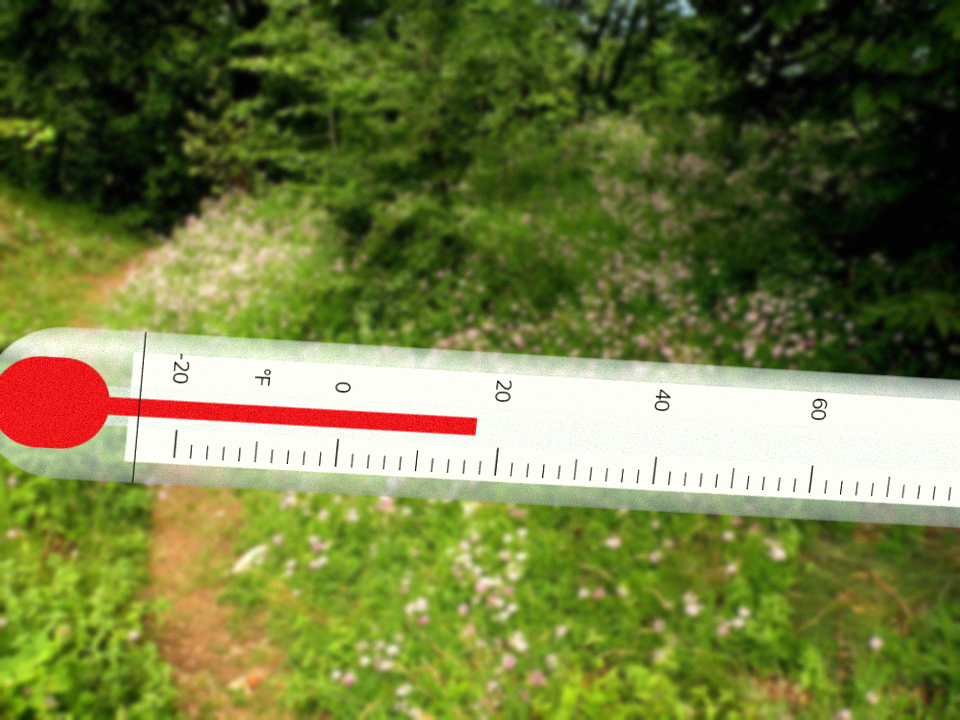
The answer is 17 °F
